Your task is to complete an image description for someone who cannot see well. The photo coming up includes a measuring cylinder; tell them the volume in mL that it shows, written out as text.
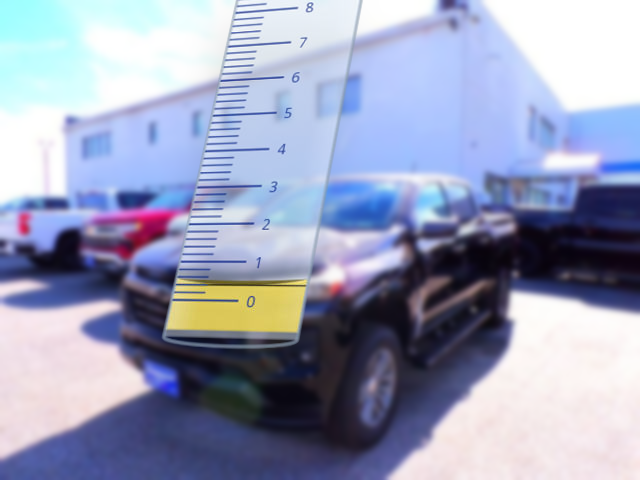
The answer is 0.4 mL
